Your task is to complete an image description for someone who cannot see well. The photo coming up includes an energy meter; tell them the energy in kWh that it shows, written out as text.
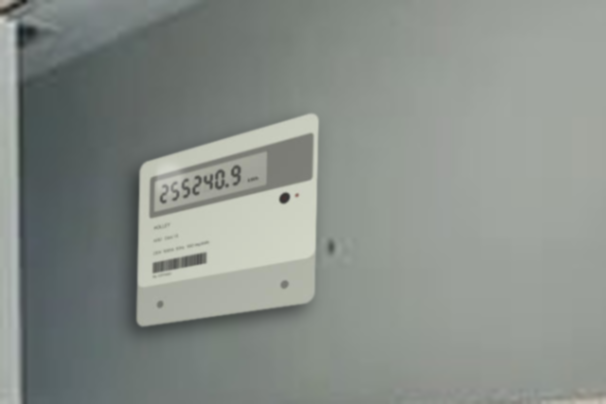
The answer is 255240.9 kWh
